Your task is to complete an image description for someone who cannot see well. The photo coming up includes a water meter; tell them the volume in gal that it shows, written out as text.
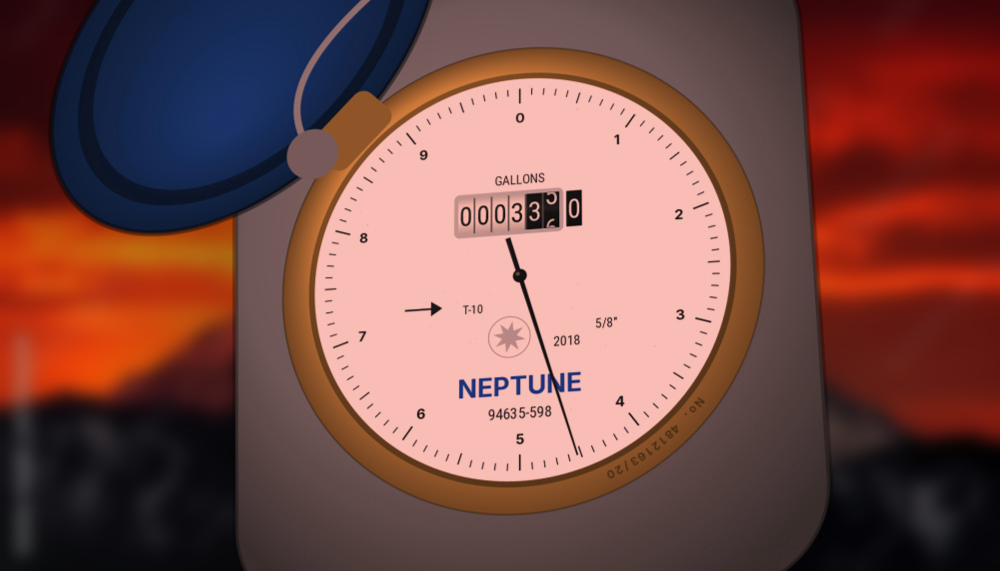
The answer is 3354.5 gal
